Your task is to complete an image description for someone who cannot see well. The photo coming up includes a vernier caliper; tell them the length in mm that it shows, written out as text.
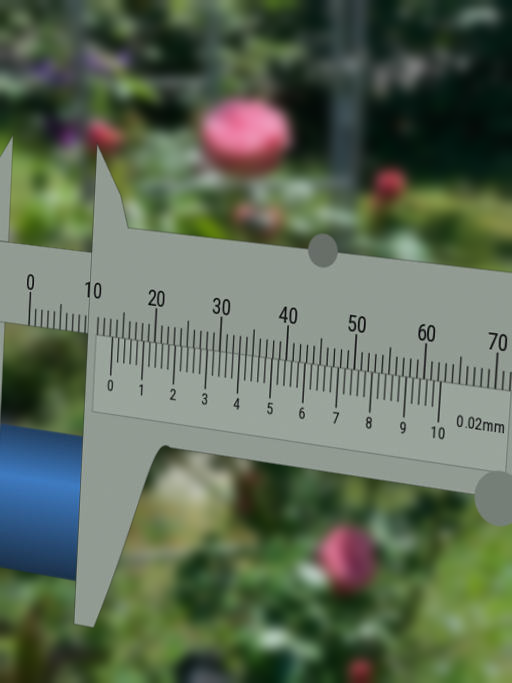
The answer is 13.4 mm
